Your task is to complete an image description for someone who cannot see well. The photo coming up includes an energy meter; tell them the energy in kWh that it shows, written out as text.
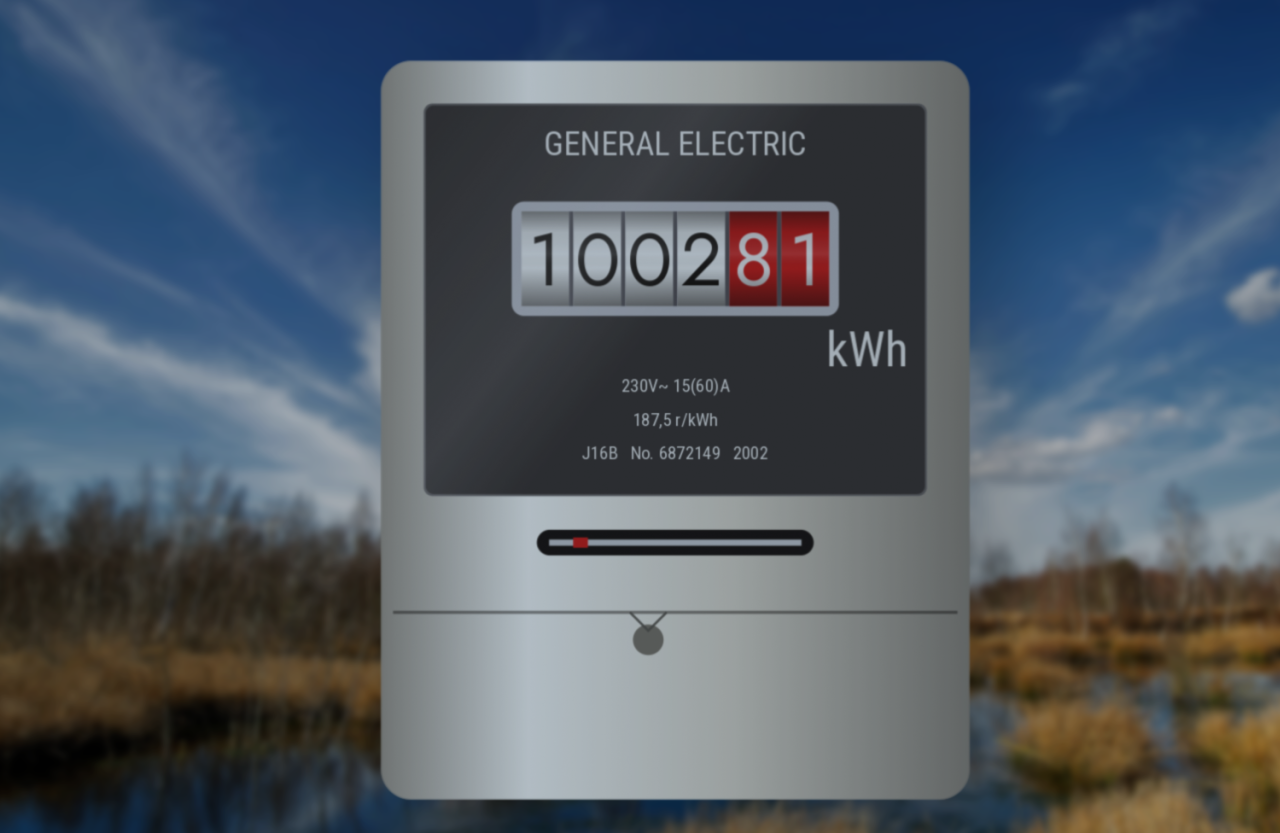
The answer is 1002.81 kWh
